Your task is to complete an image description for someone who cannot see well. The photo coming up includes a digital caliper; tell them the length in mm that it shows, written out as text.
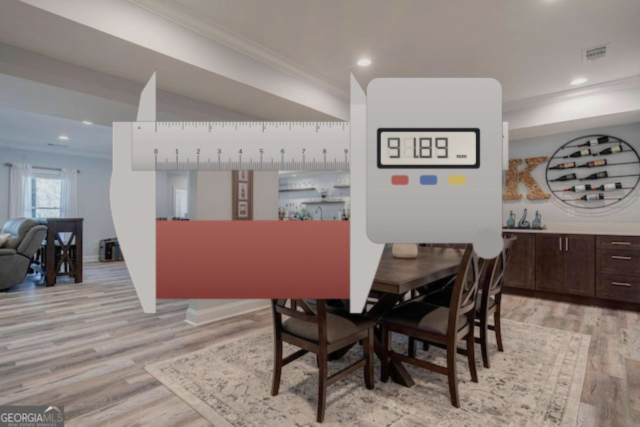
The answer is 91.89 mm
